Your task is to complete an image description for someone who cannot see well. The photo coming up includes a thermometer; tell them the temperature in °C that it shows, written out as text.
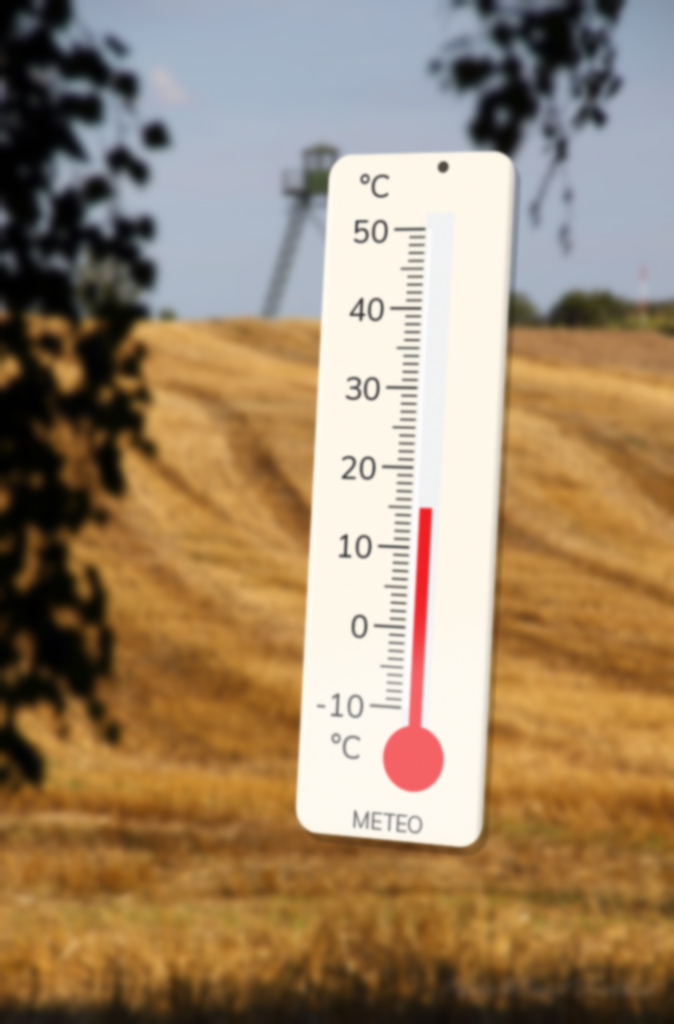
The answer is 15 °C
